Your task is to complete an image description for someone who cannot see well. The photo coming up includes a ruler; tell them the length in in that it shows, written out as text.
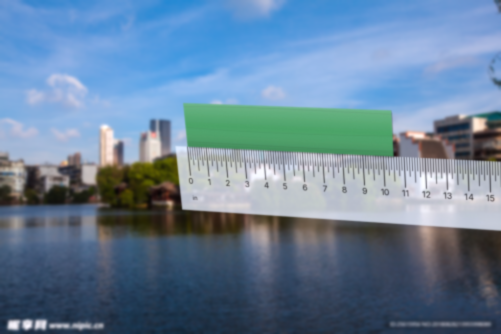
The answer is 10.5 in
